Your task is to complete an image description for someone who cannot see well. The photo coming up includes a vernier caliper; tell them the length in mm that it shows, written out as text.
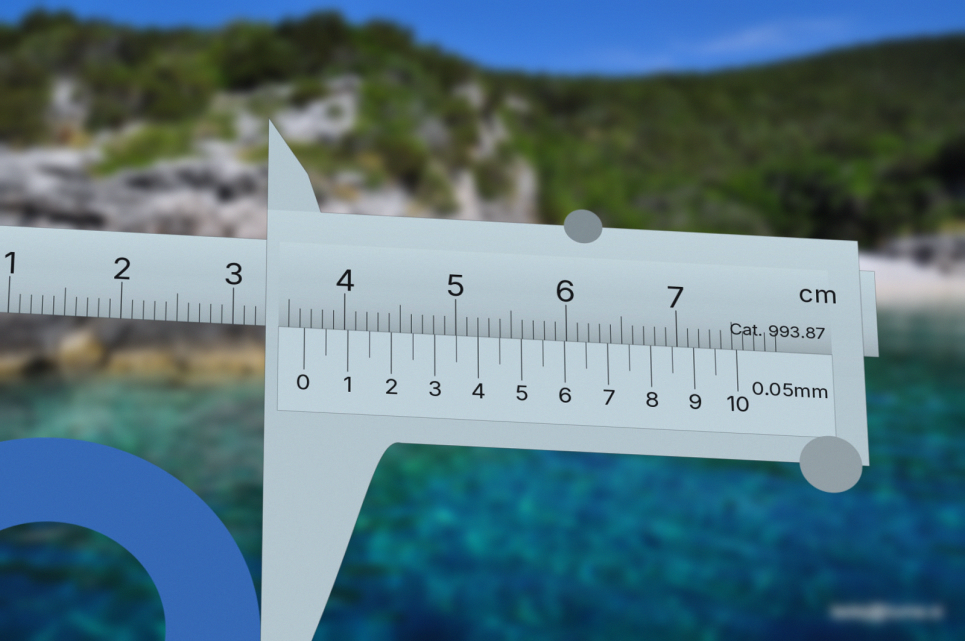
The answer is 36.4 mm
